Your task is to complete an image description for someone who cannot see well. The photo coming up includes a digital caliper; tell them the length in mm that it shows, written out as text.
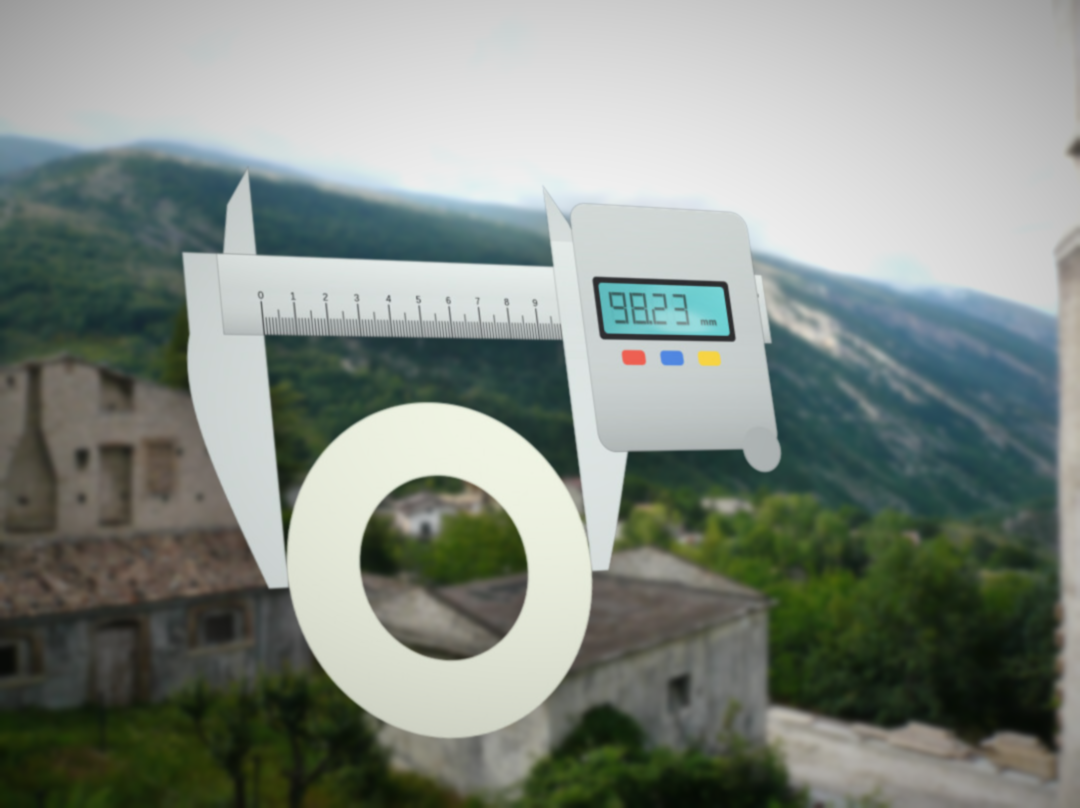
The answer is 98.23 mm
